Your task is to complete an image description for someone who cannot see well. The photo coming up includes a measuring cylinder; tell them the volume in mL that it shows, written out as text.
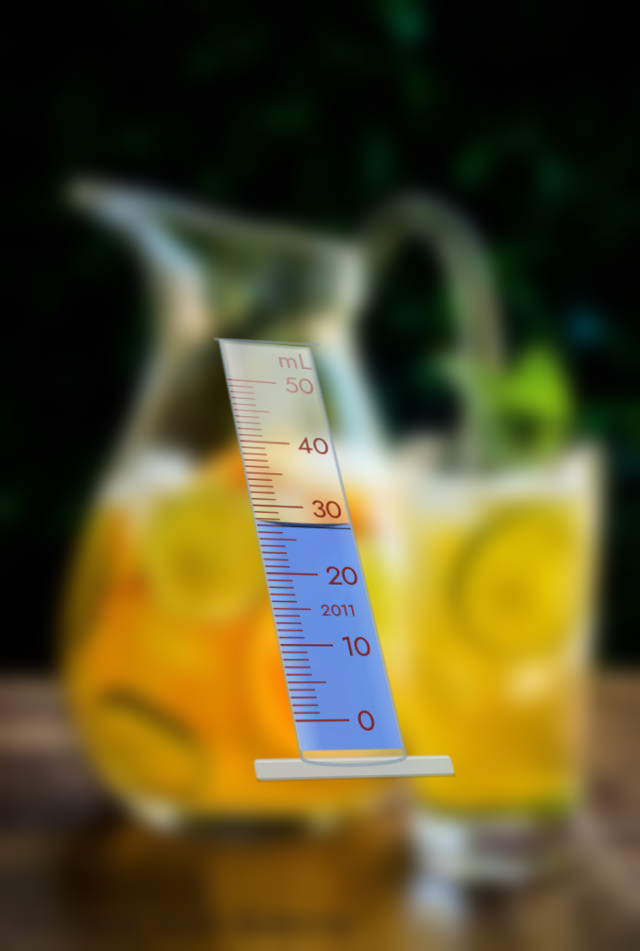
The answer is 27 mL
